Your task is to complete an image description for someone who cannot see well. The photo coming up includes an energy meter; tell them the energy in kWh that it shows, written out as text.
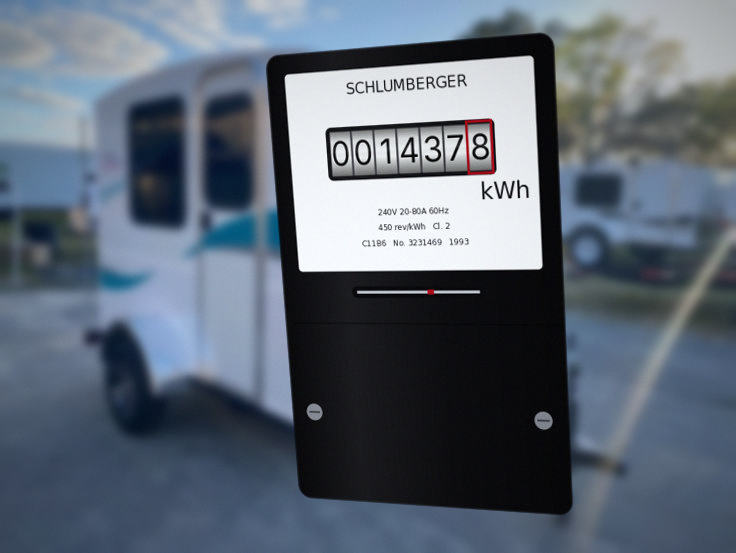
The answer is 1437.8 kWh
